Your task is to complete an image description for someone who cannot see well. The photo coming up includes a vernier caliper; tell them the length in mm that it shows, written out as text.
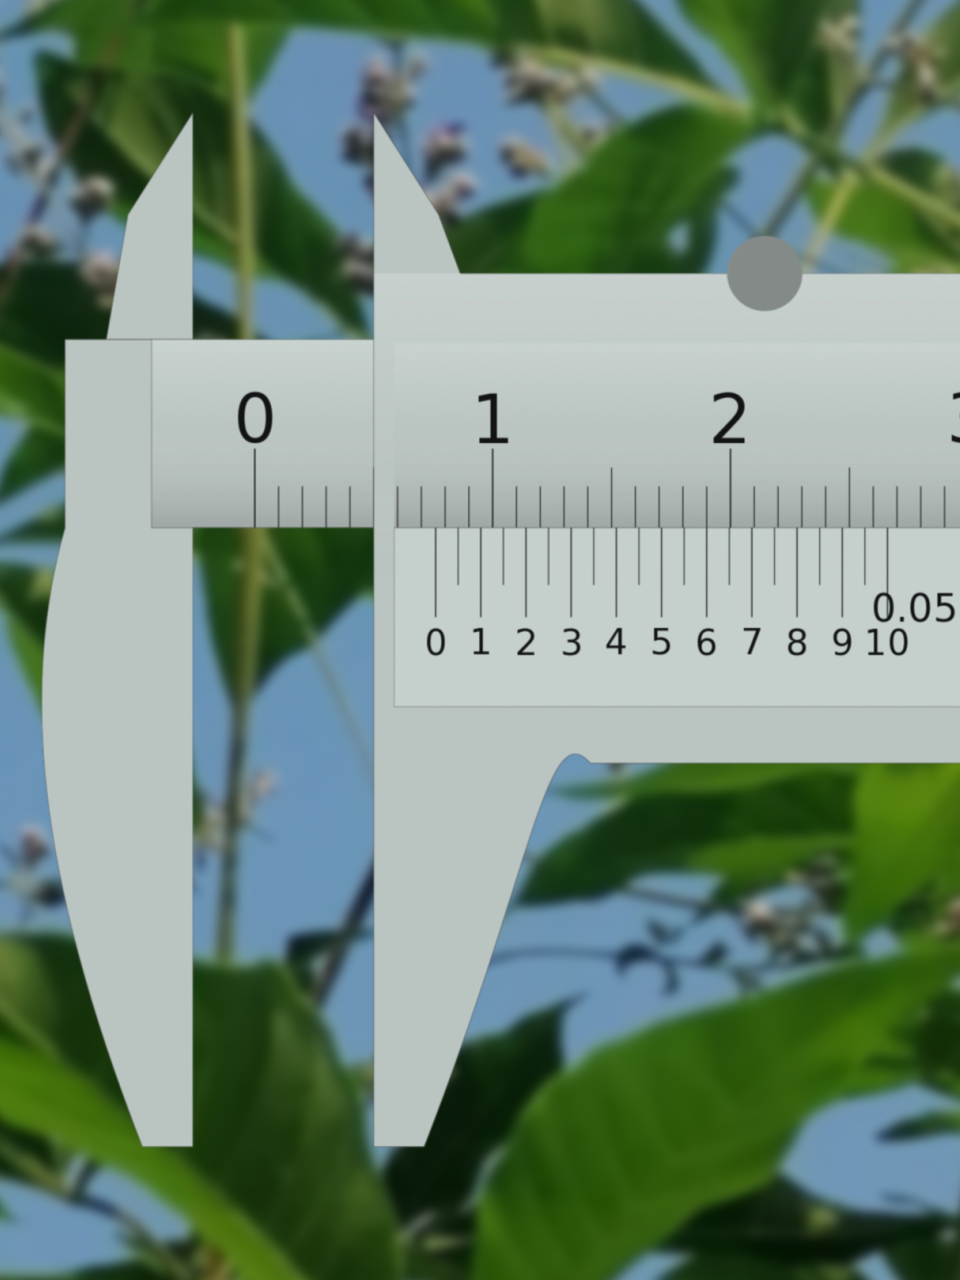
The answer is 7.6 mm
